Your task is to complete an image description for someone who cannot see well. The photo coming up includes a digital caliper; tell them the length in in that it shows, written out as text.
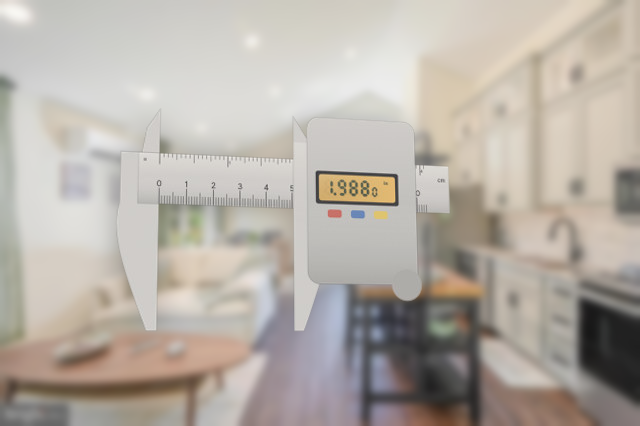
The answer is 1.9880 in
